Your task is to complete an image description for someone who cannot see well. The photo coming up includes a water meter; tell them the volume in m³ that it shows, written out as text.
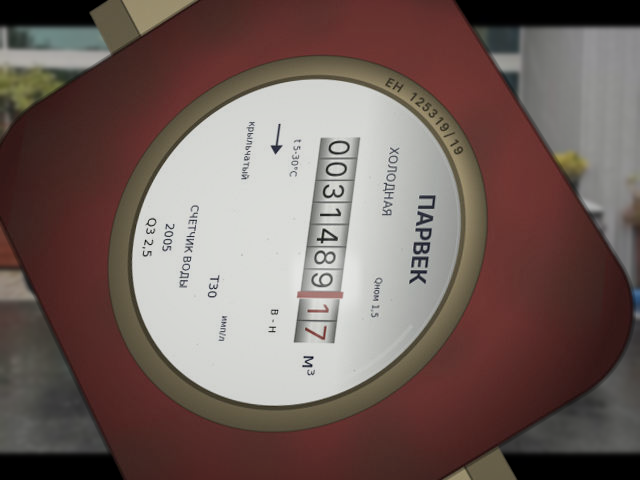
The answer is 31489.17 m³
